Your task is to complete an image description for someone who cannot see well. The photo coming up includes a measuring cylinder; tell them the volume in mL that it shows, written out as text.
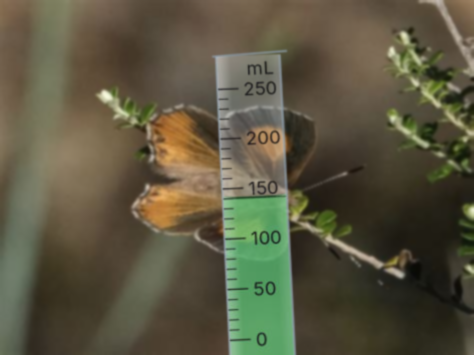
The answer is 140 mL
